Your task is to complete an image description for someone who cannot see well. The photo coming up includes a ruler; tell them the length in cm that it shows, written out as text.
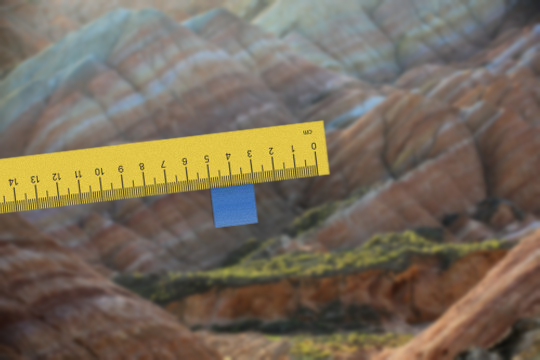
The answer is 2 cm
